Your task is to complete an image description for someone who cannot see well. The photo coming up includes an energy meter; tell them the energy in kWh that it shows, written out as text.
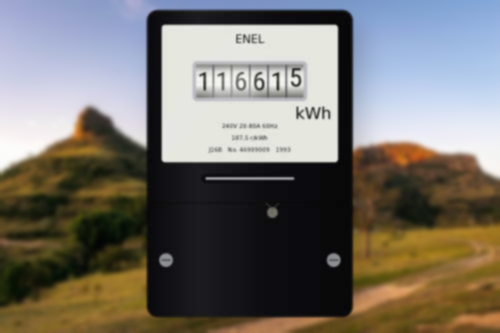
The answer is 116615 kWh
